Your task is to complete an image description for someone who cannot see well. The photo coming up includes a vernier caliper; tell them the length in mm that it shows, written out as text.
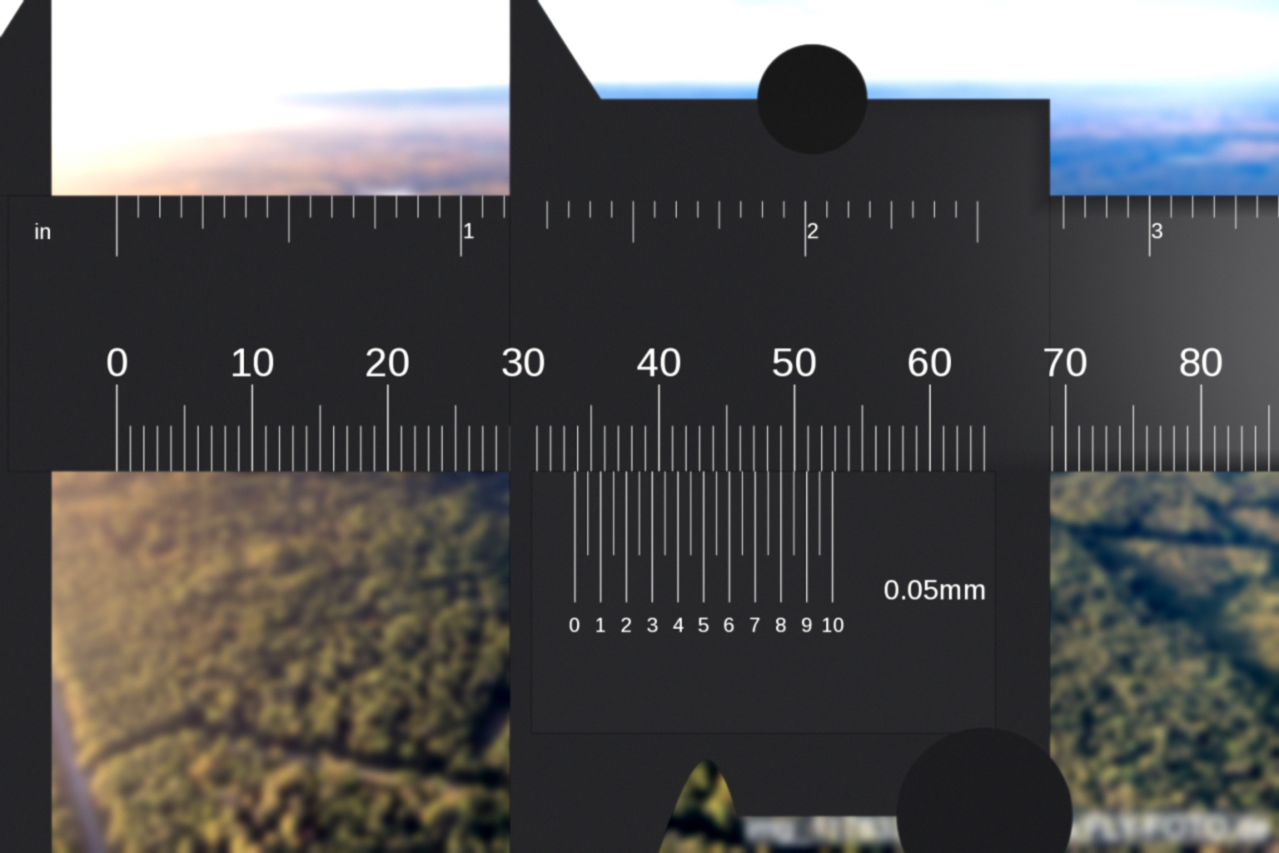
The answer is 33.8 mm
